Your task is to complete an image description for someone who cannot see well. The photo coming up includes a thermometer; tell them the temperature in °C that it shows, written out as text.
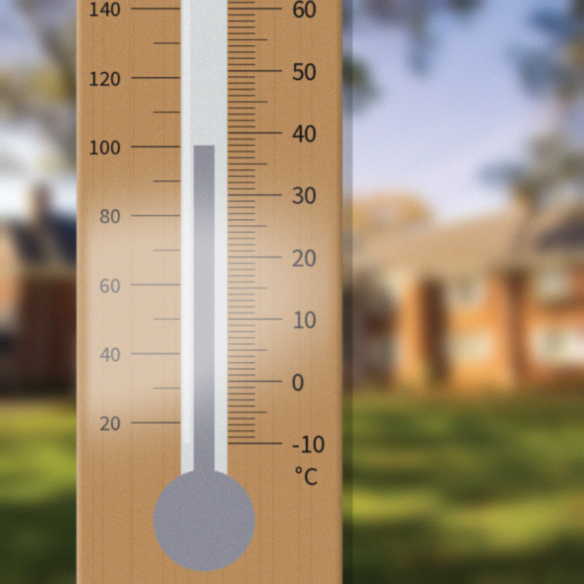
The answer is 38 °C
